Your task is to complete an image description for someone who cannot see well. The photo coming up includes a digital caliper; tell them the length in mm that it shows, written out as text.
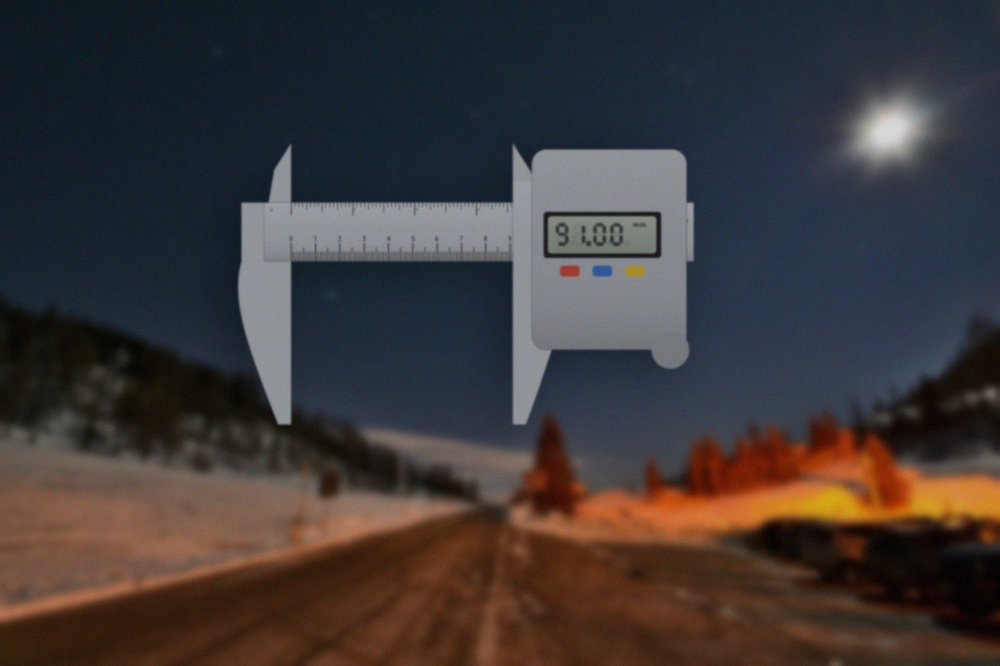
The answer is 91.00 mm
